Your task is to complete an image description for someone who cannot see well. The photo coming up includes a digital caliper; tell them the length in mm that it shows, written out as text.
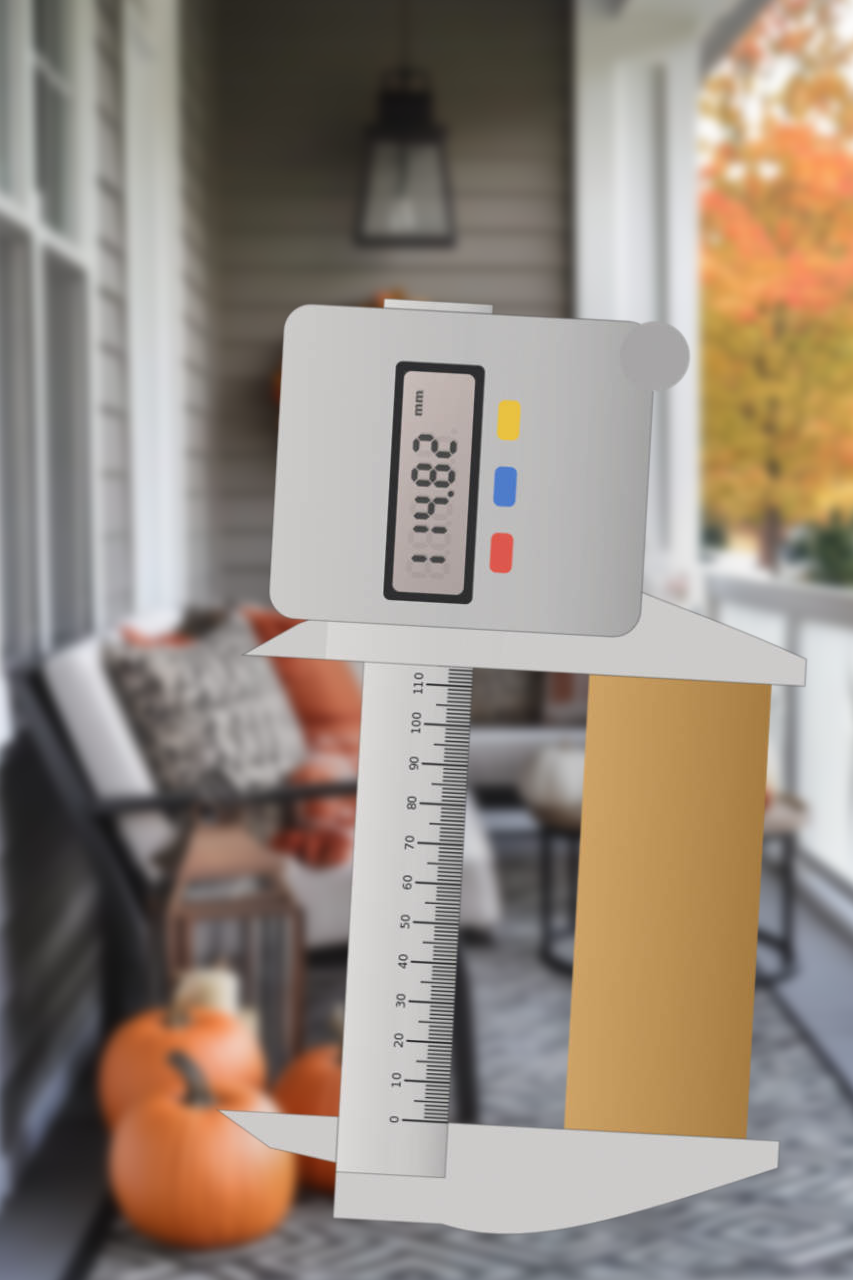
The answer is 114.82 mm
